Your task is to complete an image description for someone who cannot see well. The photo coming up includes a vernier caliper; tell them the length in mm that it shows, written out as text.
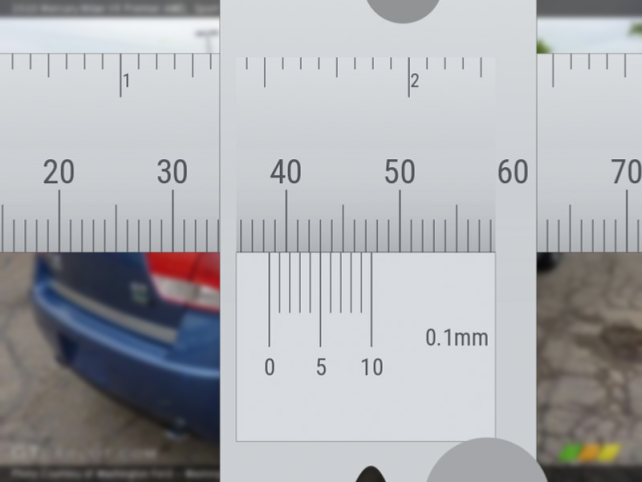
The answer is 38.5 mm
